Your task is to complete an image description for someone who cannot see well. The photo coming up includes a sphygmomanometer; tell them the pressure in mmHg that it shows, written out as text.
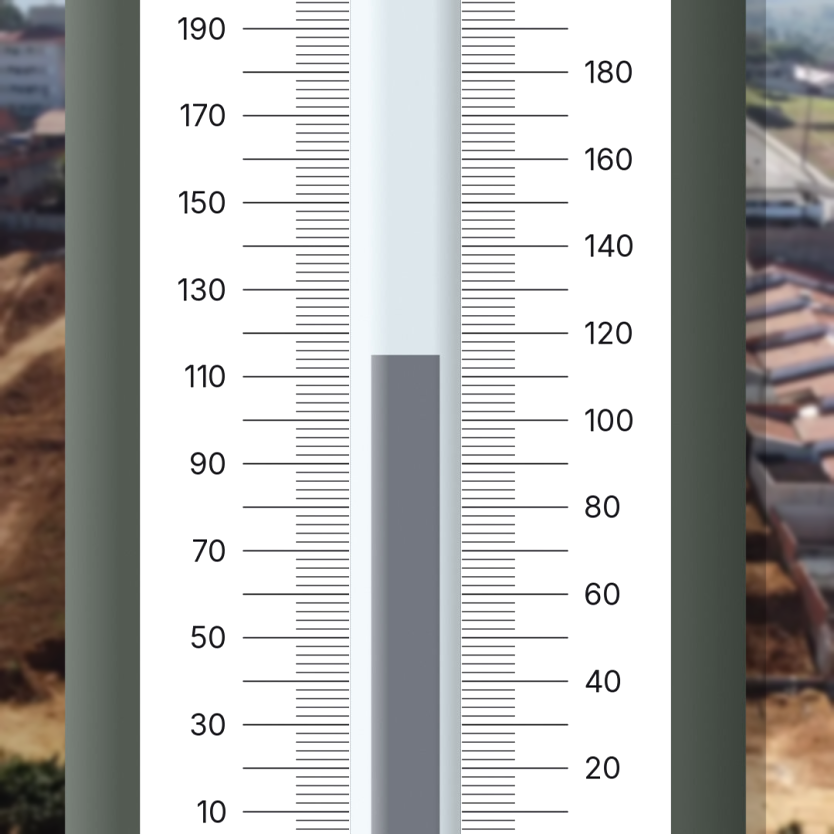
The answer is 115 mmHg
